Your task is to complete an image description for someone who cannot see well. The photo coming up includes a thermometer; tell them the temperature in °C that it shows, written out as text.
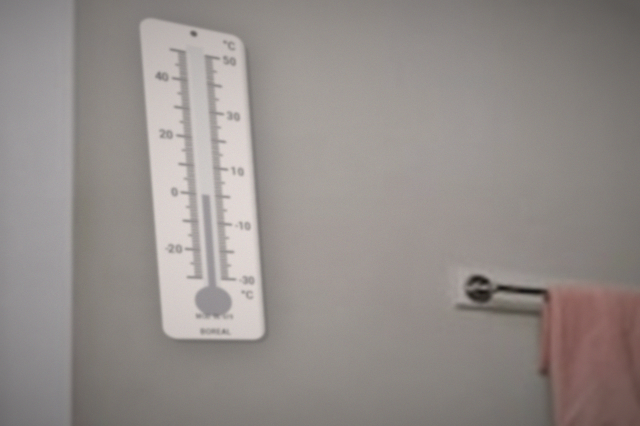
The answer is 0 °C
